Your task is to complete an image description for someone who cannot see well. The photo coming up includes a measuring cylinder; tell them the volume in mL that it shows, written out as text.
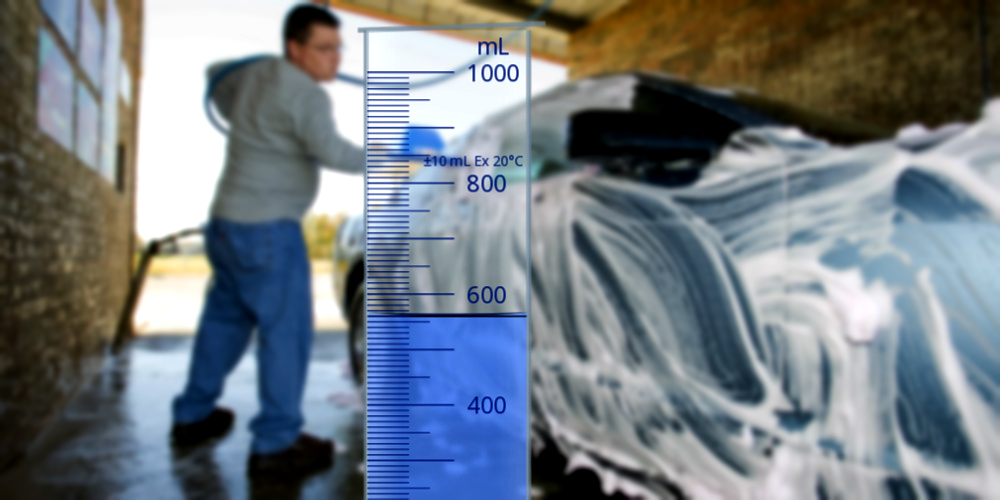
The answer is 560 mL
